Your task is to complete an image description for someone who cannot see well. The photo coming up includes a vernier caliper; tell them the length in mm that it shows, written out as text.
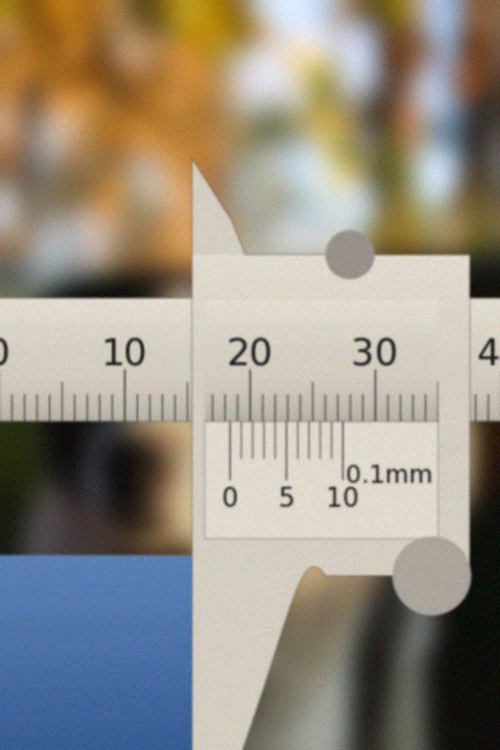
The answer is 18.4 mm
